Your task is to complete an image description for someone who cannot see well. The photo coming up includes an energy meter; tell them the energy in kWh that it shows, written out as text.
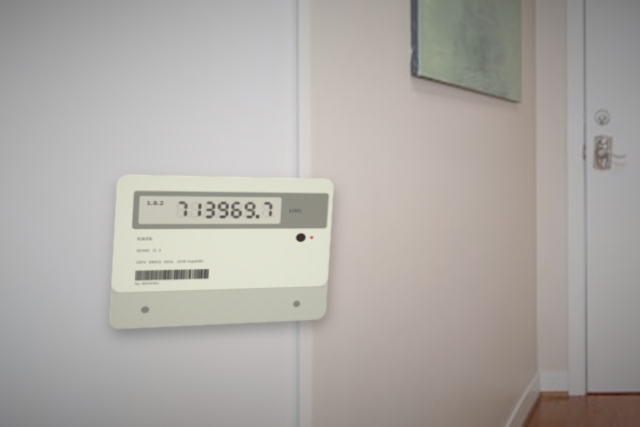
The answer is 713969.7 kWh
